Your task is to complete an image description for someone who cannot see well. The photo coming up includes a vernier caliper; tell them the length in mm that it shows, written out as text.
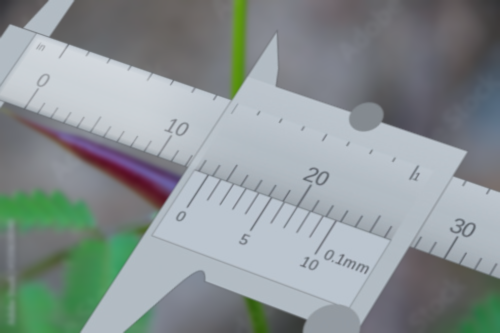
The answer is 13.7 mm
